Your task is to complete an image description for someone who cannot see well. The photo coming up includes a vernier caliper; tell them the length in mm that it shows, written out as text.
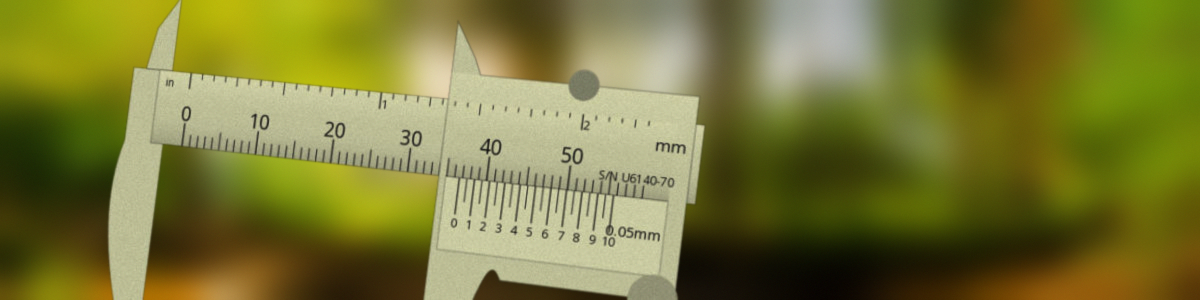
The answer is 36.6 mm
